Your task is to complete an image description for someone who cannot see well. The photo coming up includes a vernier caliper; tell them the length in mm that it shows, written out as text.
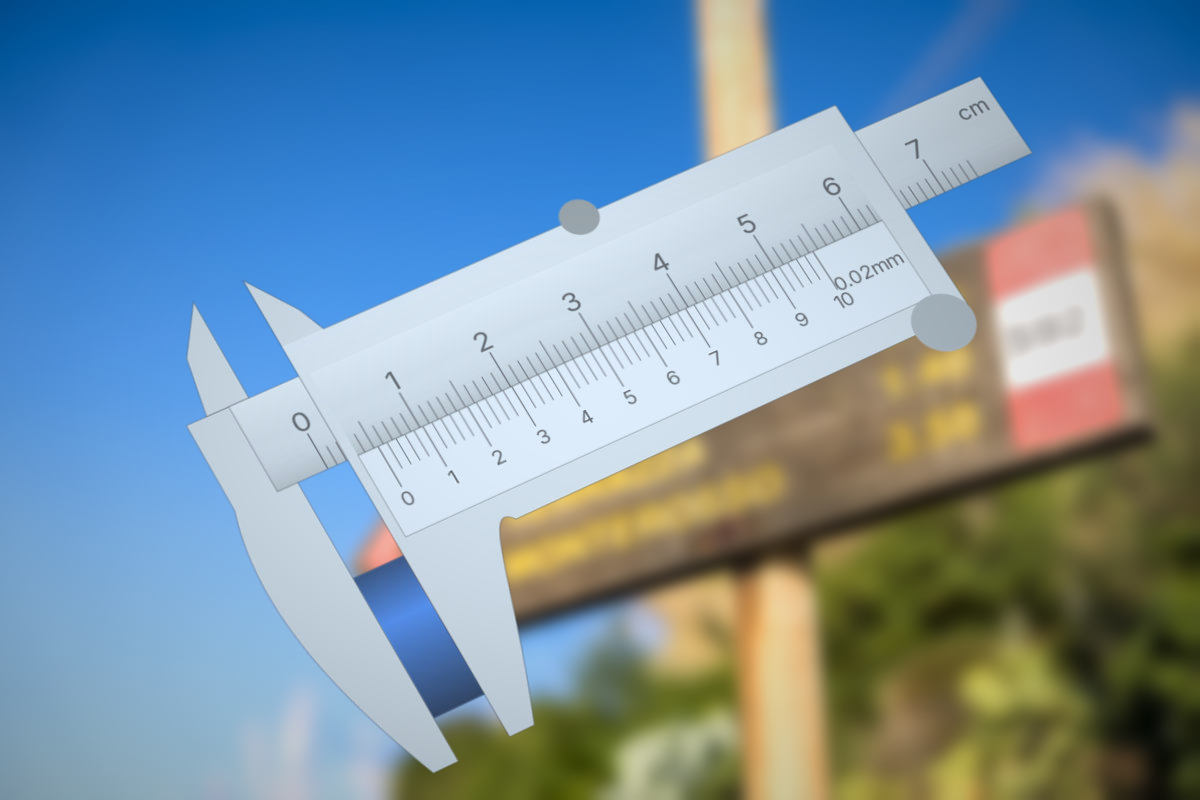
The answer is 5.4 mm
